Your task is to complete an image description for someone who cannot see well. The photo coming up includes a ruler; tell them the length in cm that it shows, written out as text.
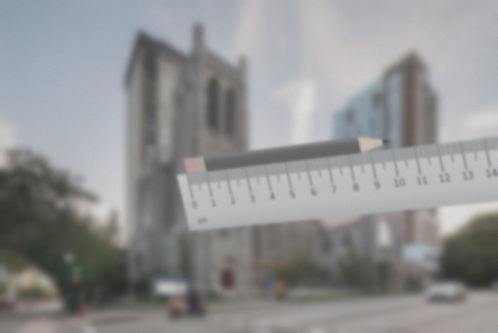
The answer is 10 cm
